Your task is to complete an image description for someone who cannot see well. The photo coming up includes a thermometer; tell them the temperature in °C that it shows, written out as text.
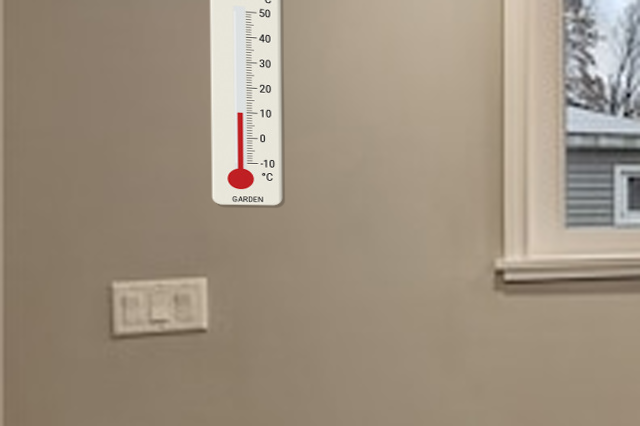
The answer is 10 °C
